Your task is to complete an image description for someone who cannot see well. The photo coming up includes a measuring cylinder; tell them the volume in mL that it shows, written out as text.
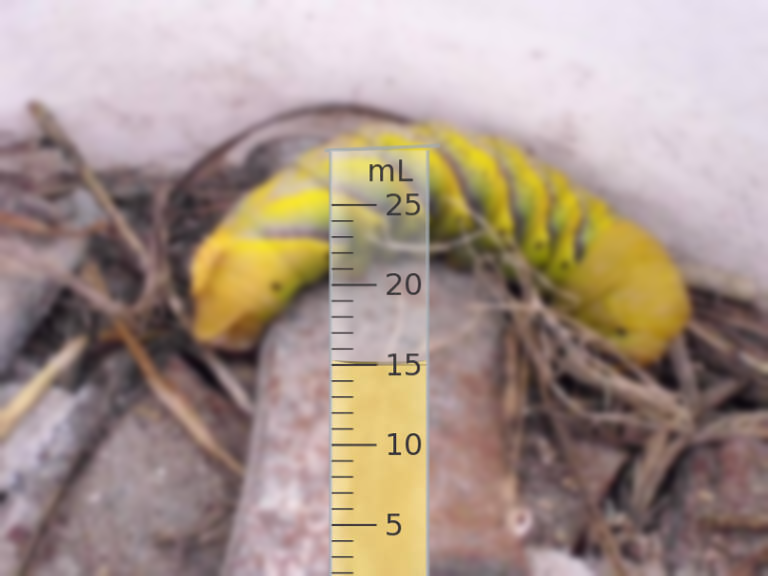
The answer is 15 mL
